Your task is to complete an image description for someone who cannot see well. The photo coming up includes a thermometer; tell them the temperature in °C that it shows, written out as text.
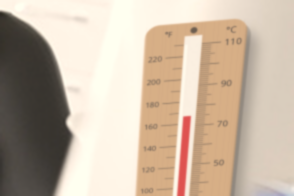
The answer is 75 °C
